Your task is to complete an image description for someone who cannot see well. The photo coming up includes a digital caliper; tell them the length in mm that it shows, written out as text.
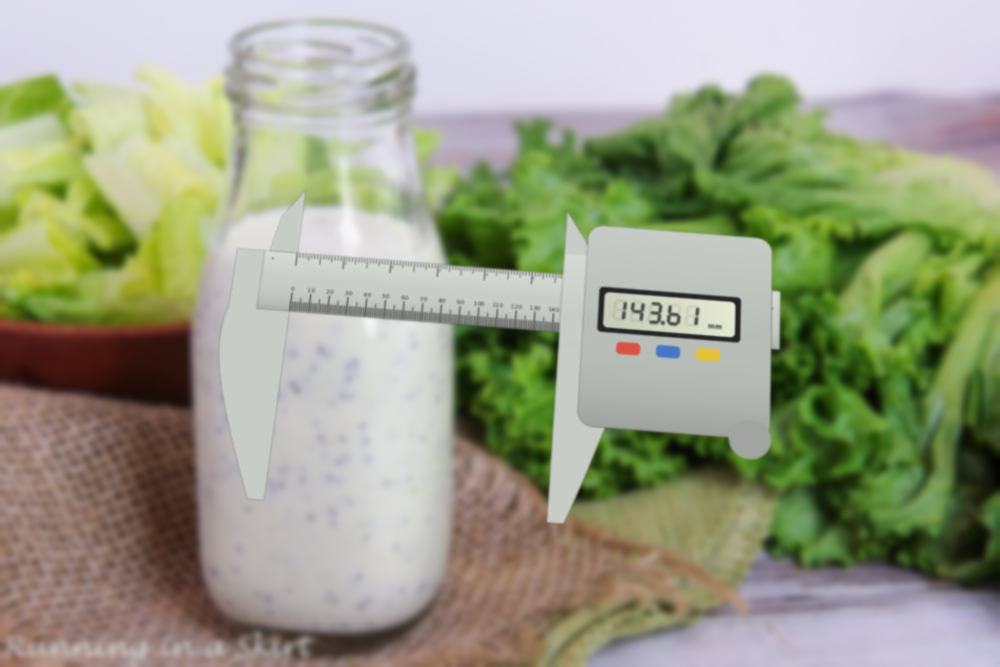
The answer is 143.61 mm
